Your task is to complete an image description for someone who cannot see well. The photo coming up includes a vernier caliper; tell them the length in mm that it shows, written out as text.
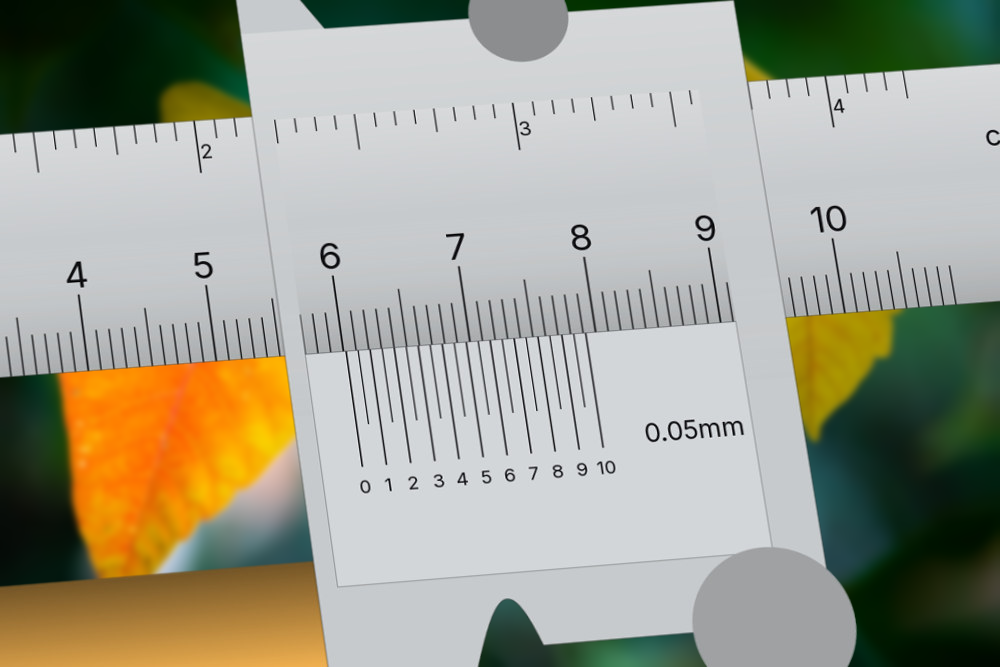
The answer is 60.2 mm
